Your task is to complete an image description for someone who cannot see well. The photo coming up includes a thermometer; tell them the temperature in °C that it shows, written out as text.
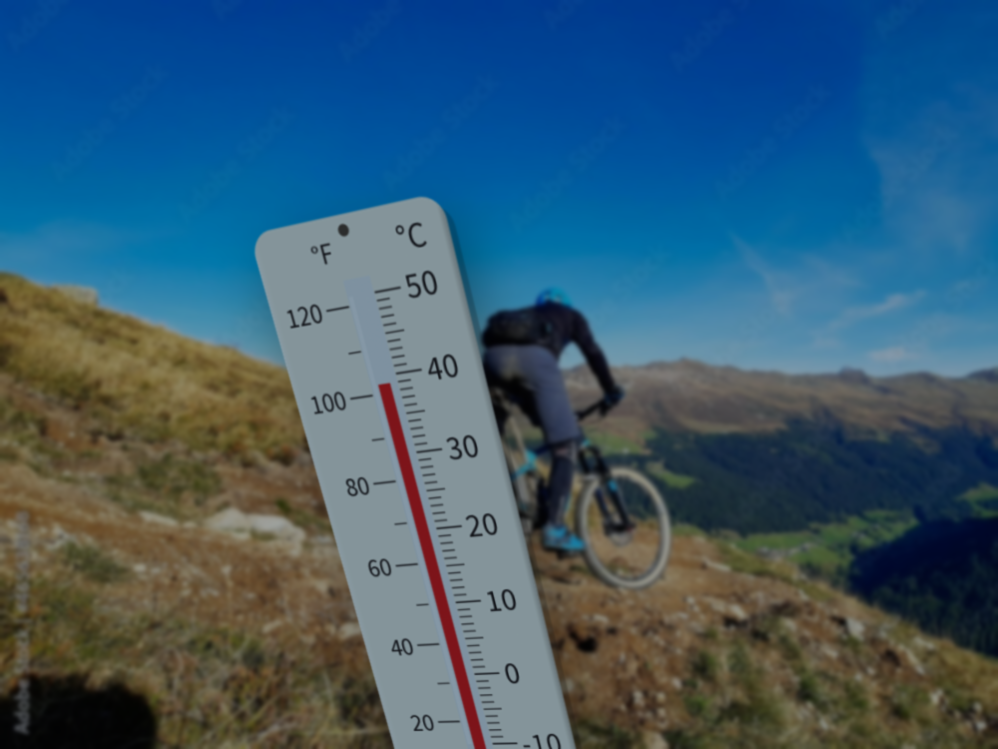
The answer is 39 °C
